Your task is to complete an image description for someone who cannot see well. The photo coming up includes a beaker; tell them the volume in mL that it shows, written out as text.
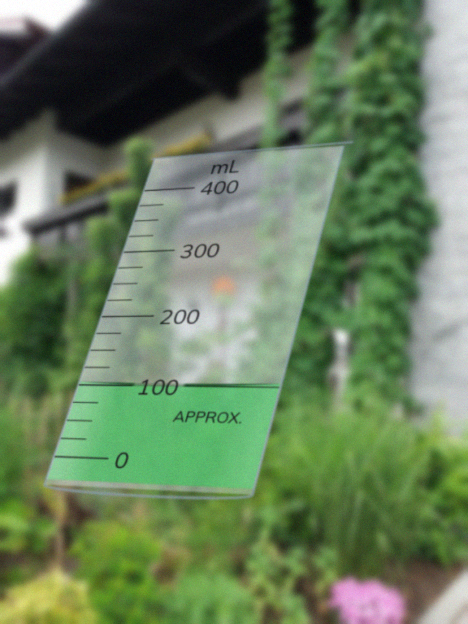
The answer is 100 mL
